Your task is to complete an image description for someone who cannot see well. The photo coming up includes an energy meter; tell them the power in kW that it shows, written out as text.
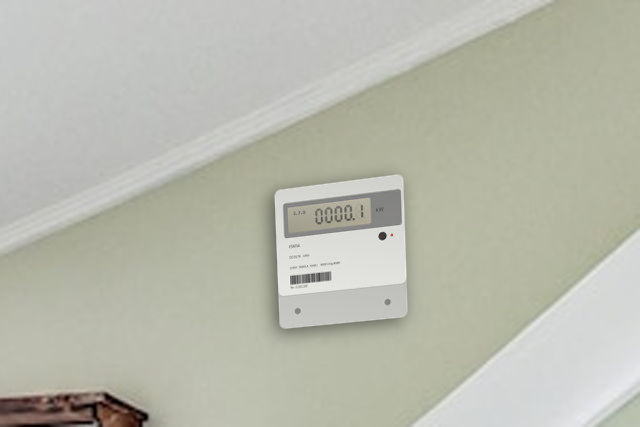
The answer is 0.1 kW
